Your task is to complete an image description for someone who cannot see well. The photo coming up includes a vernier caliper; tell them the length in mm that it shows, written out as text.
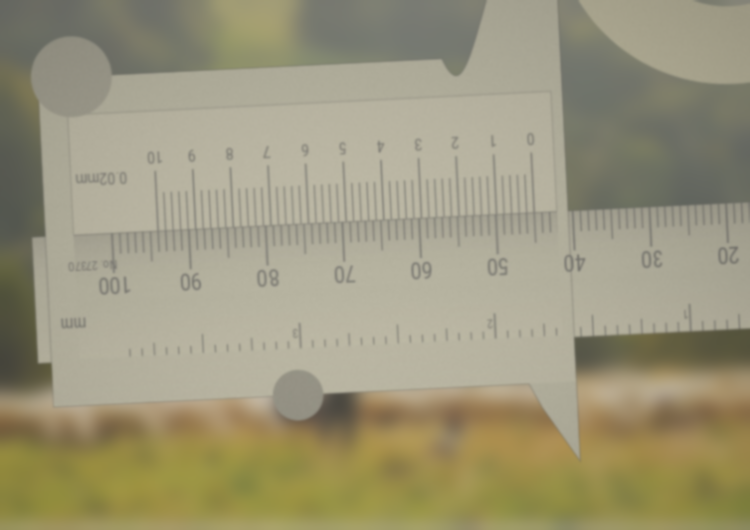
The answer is 45.0 mm
